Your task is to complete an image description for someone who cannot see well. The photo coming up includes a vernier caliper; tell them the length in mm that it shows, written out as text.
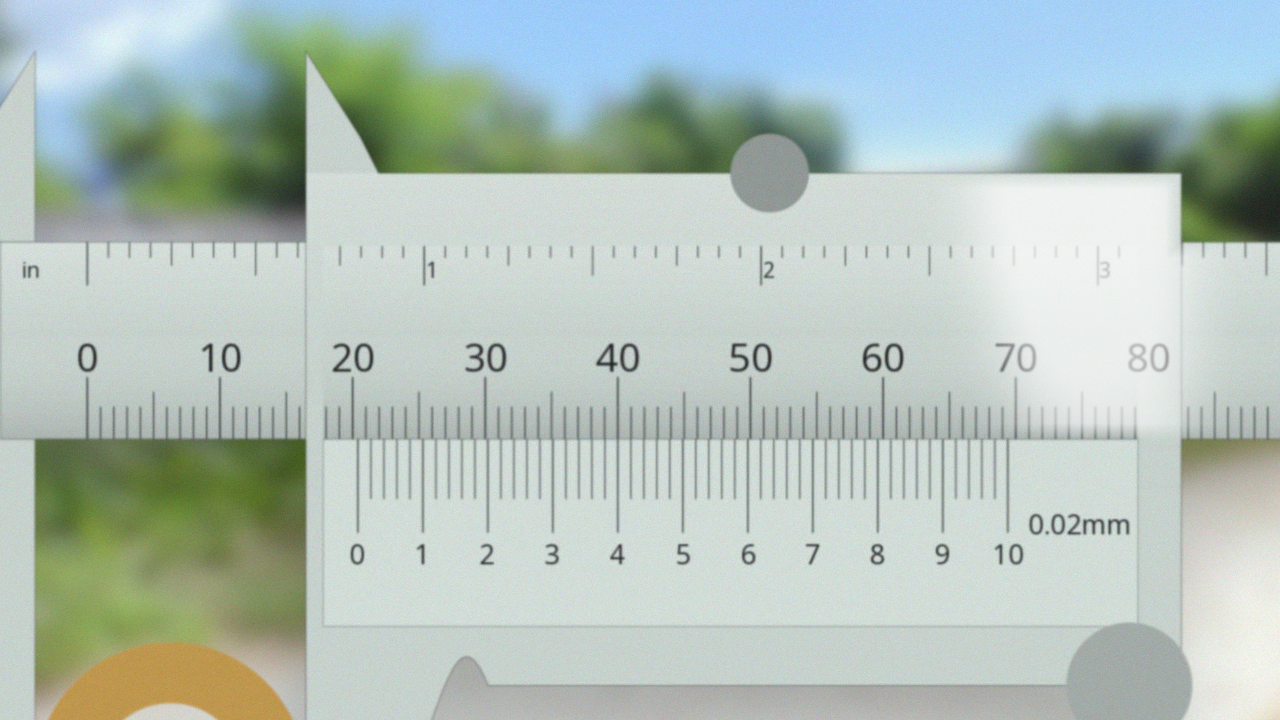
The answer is 20.4 mm
